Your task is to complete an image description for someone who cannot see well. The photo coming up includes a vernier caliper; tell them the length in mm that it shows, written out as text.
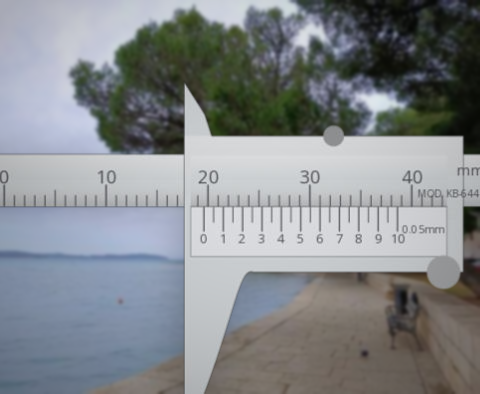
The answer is 19.6 mm
